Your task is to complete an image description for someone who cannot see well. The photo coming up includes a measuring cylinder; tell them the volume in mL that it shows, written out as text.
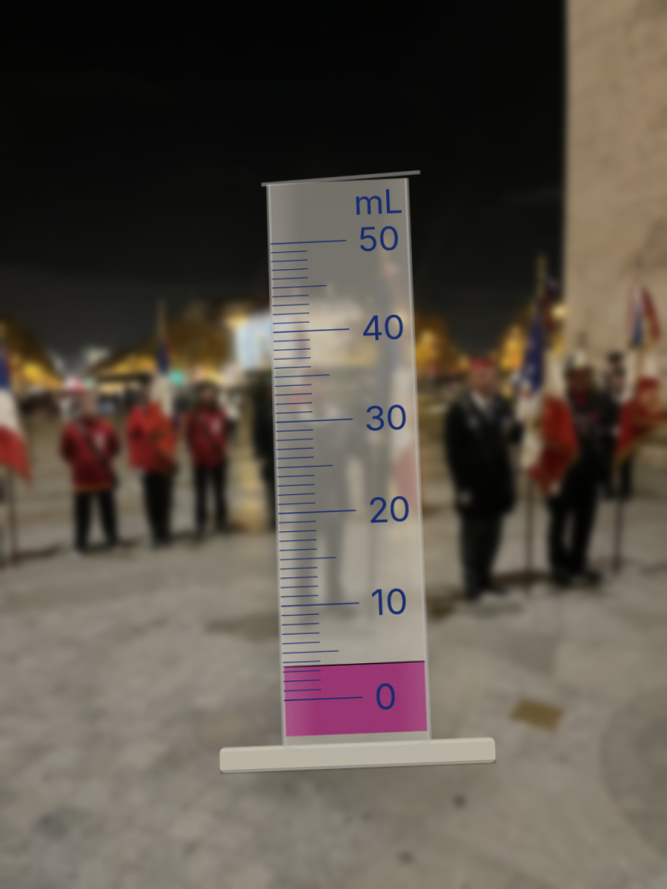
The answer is 3.5 mL
